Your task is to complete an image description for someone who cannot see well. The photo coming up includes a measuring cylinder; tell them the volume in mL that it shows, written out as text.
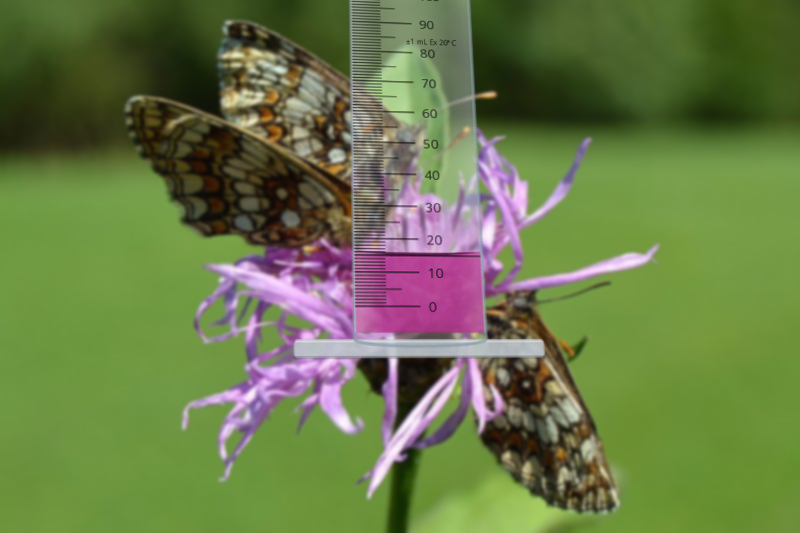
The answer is 15 mL
